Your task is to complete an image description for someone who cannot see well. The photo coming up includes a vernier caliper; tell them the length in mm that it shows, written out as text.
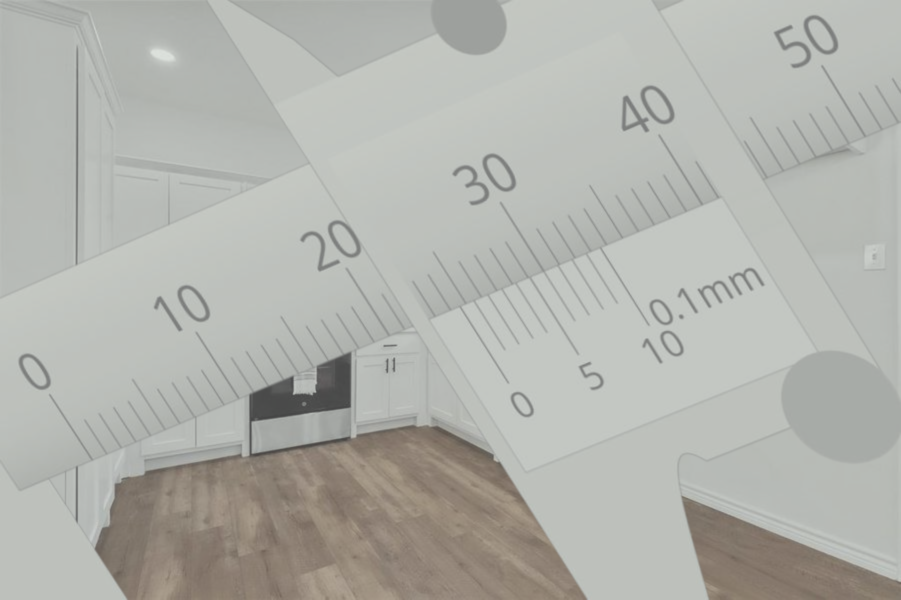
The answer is 24.6 mm
